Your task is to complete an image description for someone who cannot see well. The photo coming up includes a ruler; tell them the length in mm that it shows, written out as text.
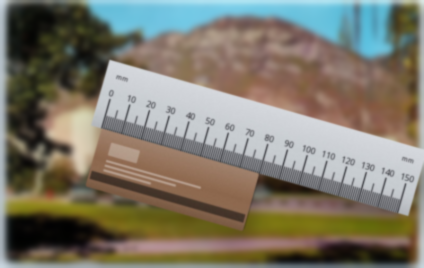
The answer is 80 mm
